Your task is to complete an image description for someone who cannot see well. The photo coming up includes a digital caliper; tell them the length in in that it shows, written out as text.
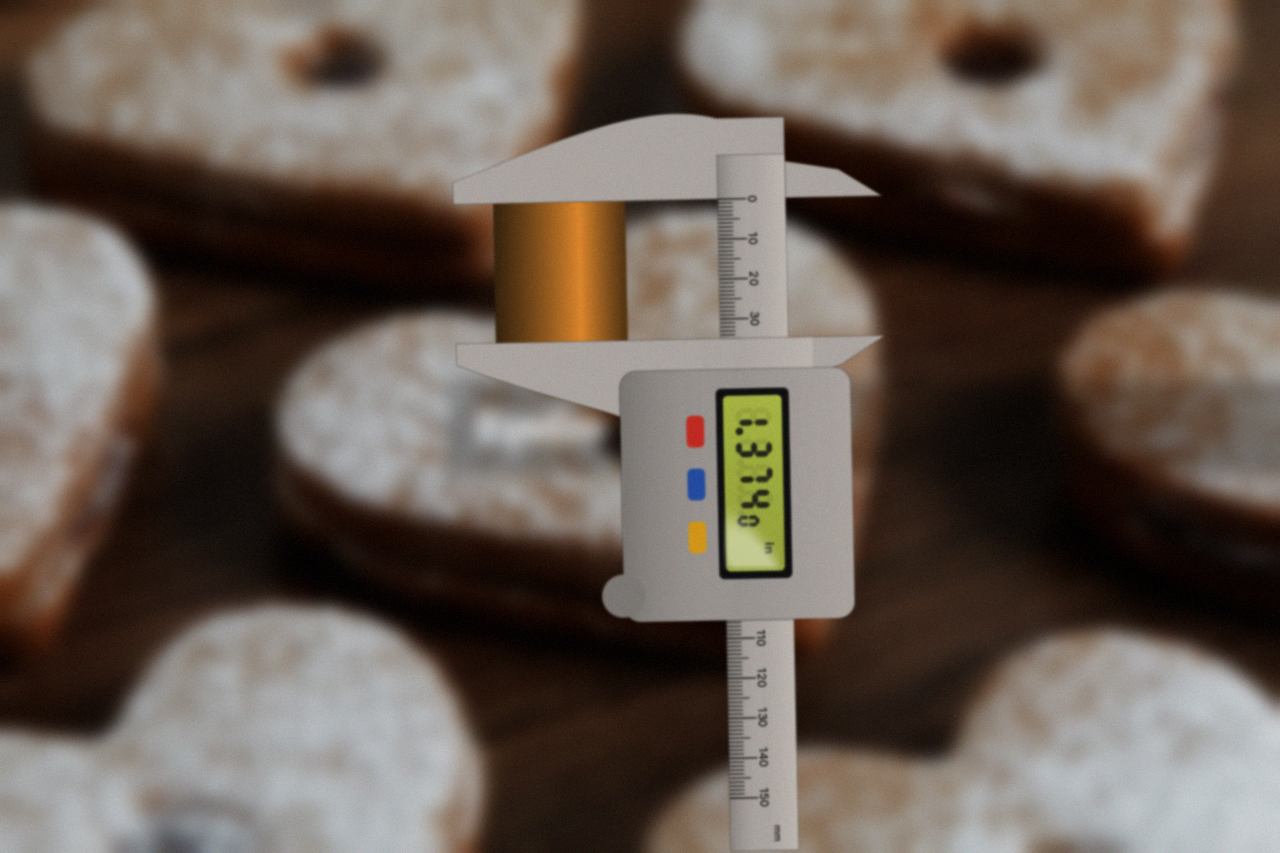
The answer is 1.3740 in
